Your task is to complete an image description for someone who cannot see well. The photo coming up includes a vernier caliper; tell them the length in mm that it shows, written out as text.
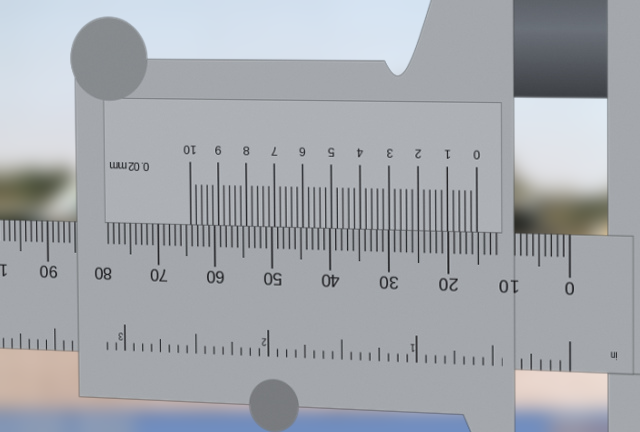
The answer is 15.2 mm
